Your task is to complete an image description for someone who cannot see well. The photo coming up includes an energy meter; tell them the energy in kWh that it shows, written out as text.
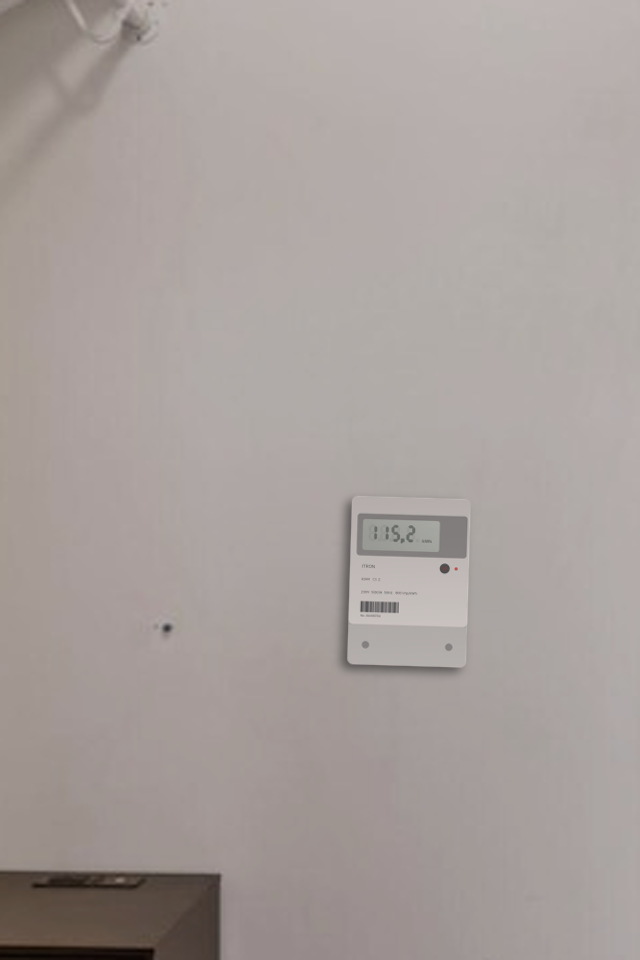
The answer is 115.2 kWh
